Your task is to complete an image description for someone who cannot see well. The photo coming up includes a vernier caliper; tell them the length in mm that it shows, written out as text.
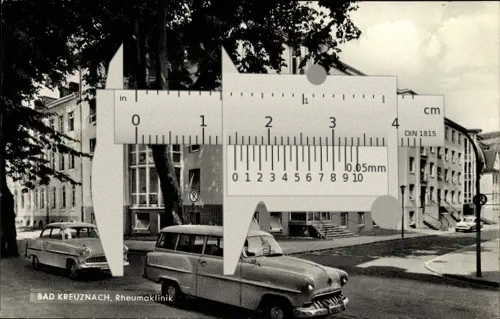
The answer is 14.8 mm
